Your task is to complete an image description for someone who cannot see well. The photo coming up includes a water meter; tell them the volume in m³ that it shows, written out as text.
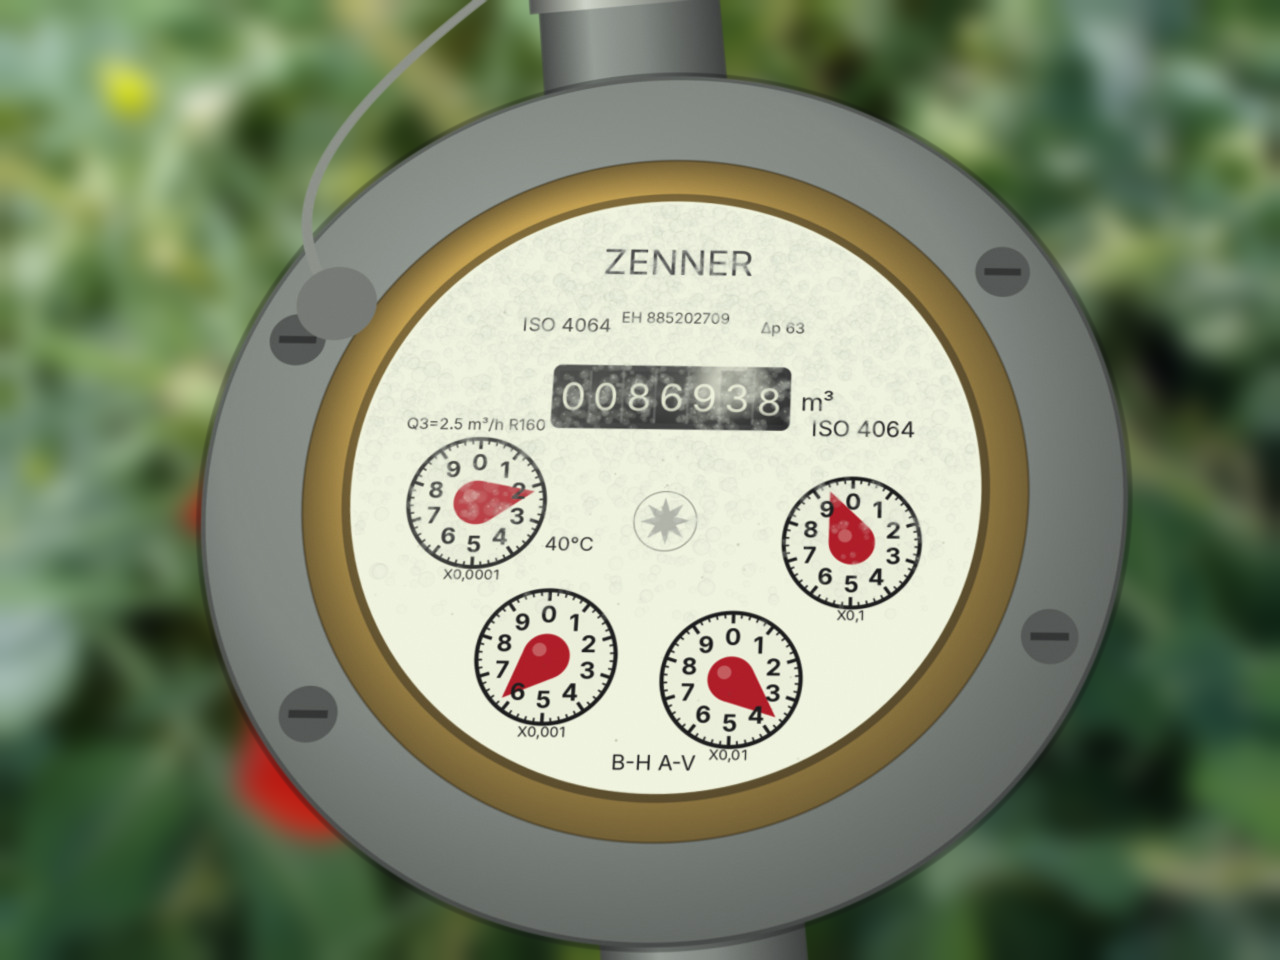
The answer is 86937.9362 m³
